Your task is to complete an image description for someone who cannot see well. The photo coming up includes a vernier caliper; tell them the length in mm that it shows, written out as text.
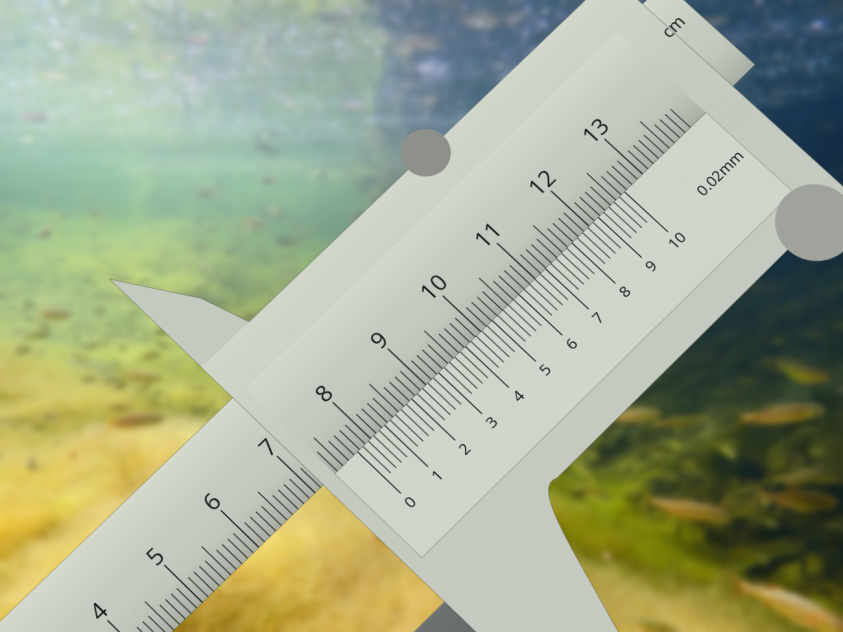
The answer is 77.6 mm
